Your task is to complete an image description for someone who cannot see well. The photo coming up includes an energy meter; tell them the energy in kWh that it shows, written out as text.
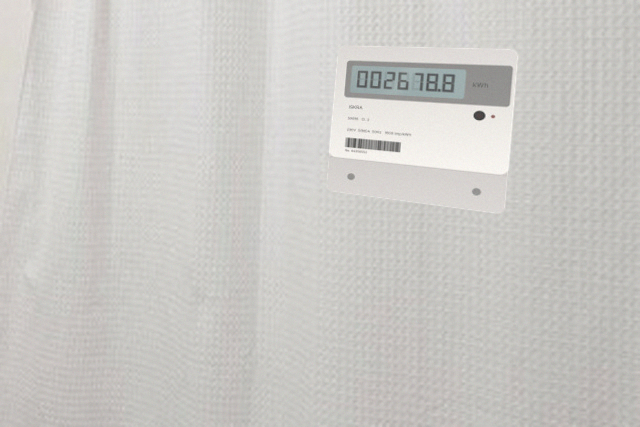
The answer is 2678.8 kWh
